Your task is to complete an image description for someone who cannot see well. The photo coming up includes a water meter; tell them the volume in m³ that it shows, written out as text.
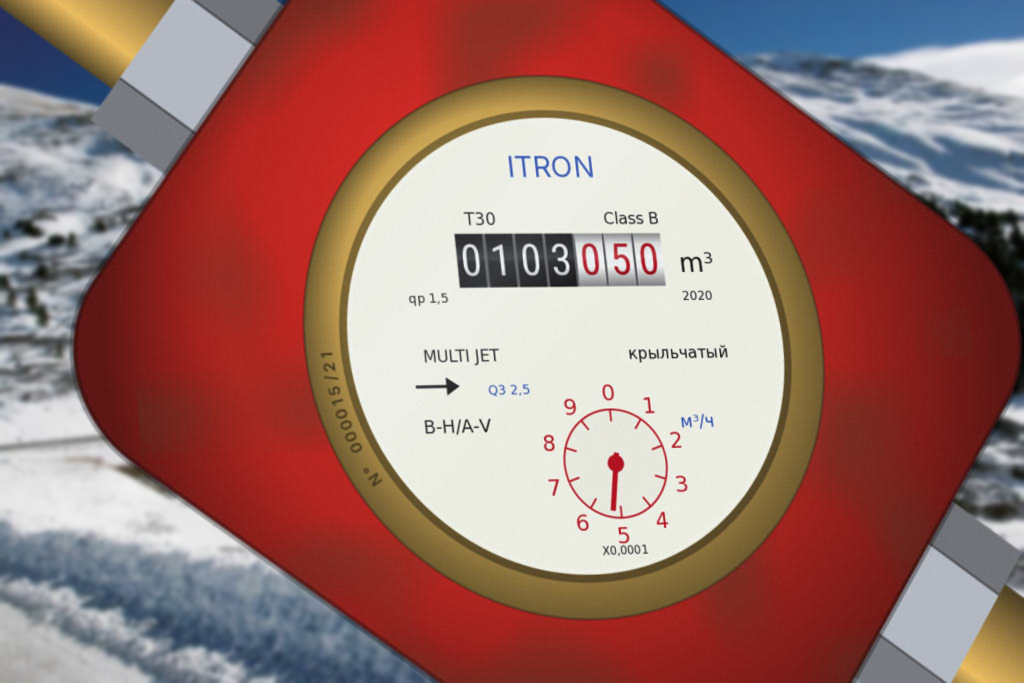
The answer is 103.0505 m³
